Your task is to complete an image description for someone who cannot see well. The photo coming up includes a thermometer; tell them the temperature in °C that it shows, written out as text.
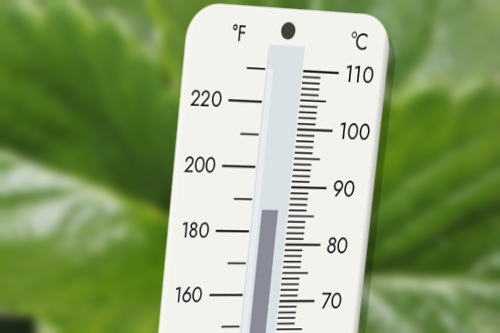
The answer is 86 °C
